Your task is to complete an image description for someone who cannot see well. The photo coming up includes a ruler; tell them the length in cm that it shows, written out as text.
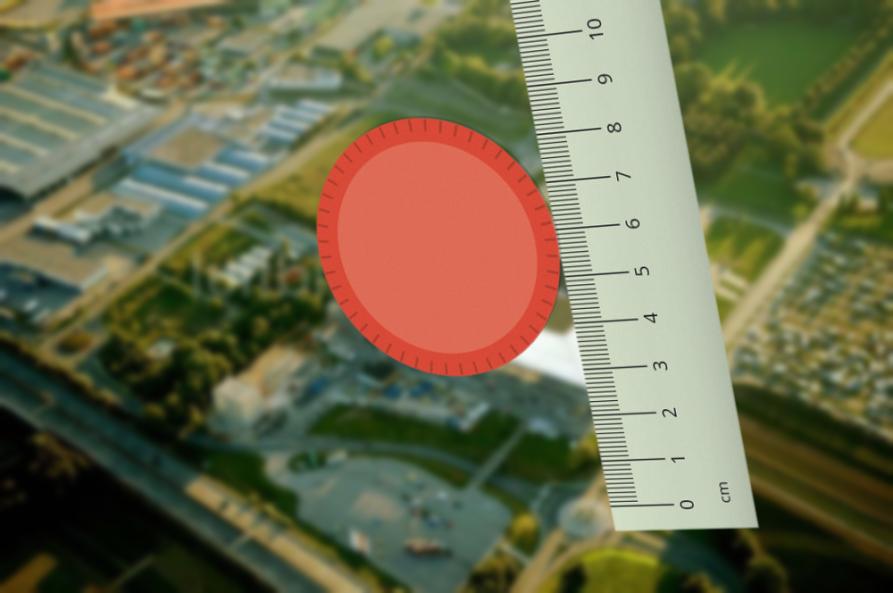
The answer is 5.6 cm
